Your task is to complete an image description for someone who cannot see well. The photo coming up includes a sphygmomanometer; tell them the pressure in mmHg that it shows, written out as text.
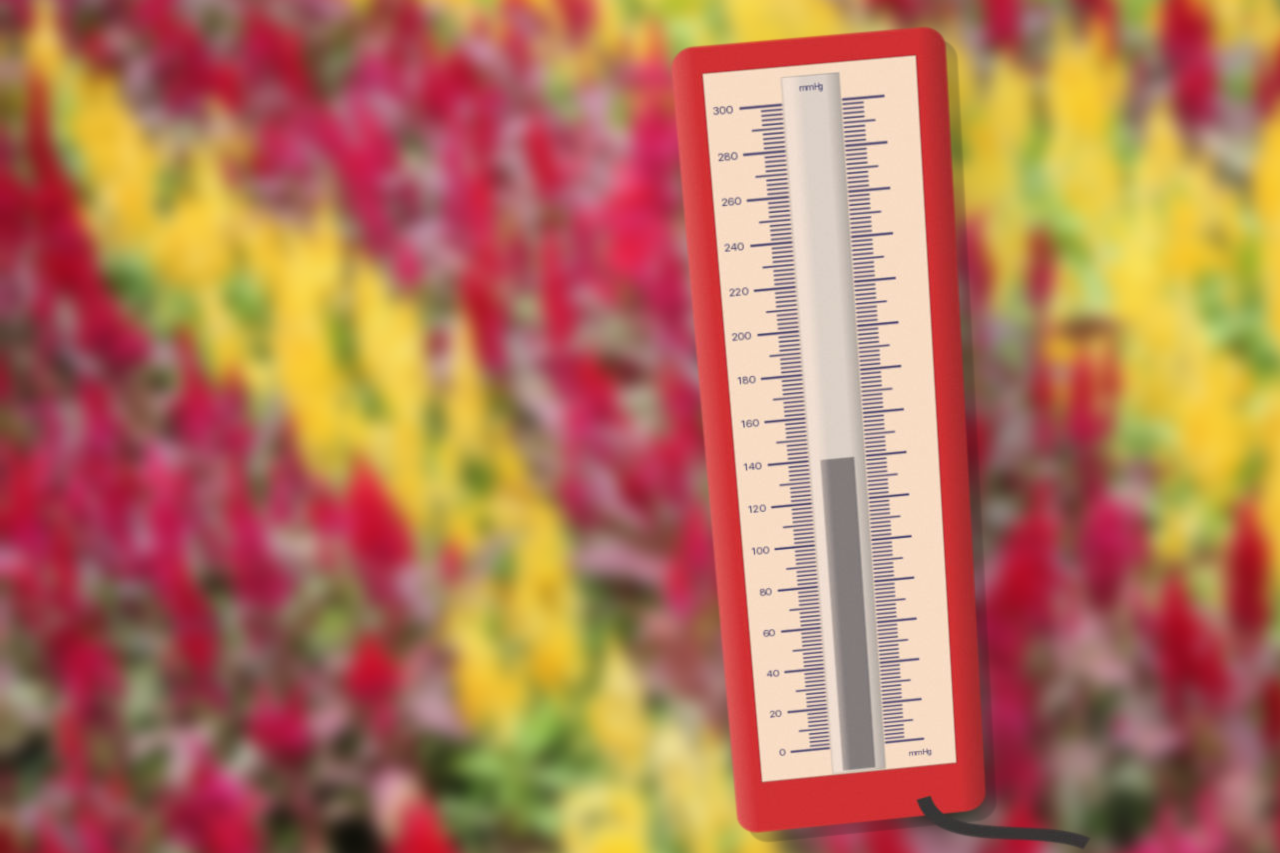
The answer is 140 mmHg
